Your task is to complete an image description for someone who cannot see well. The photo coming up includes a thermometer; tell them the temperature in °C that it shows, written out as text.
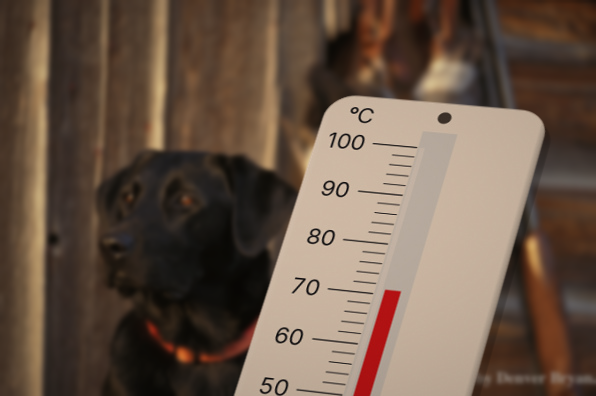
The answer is 71 °C
